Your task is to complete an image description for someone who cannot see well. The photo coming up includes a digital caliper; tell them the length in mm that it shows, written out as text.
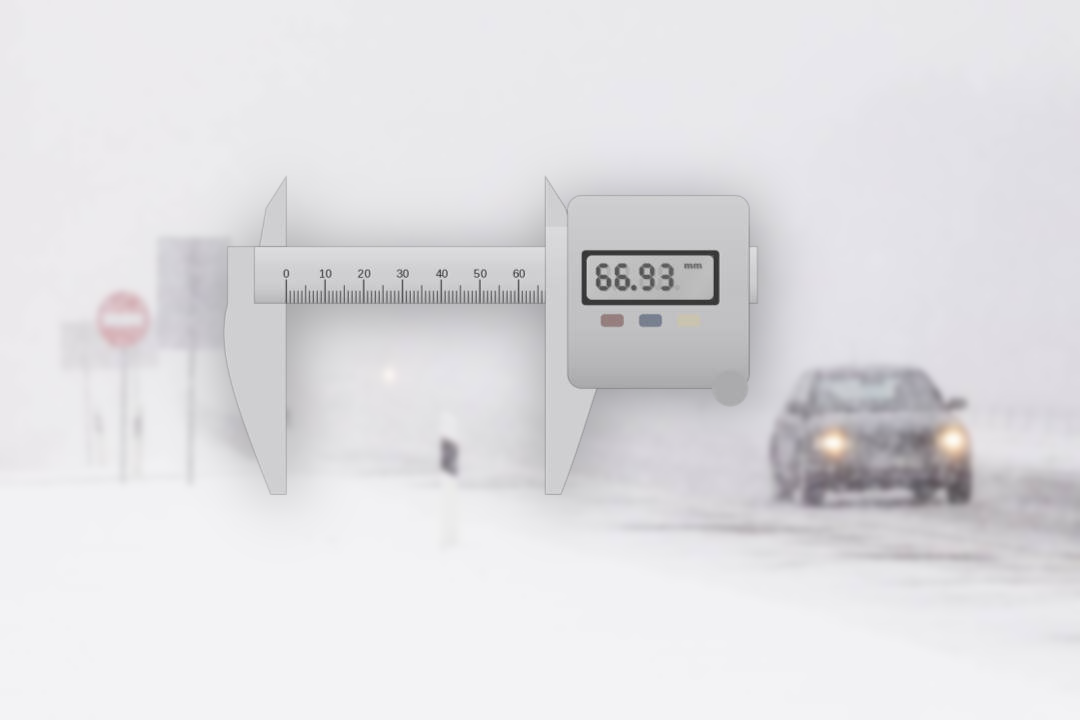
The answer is 66.93 mm
